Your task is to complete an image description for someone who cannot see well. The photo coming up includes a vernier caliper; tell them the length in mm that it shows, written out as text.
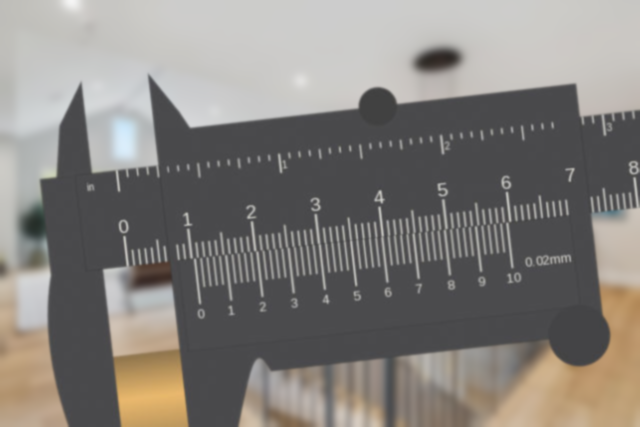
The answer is 10.5 mm
